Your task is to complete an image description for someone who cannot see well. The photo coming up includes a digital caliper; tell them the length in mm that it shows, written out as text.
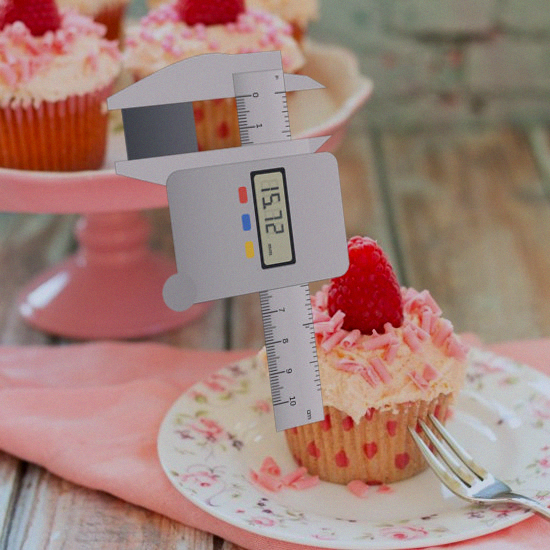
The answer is 15.72 mm
